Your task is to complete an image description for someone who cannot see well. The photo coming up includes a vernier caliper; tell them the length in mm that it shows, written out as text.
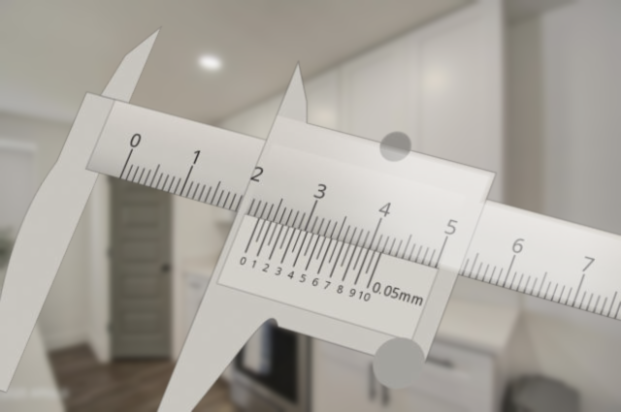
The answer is 22.8 mm
